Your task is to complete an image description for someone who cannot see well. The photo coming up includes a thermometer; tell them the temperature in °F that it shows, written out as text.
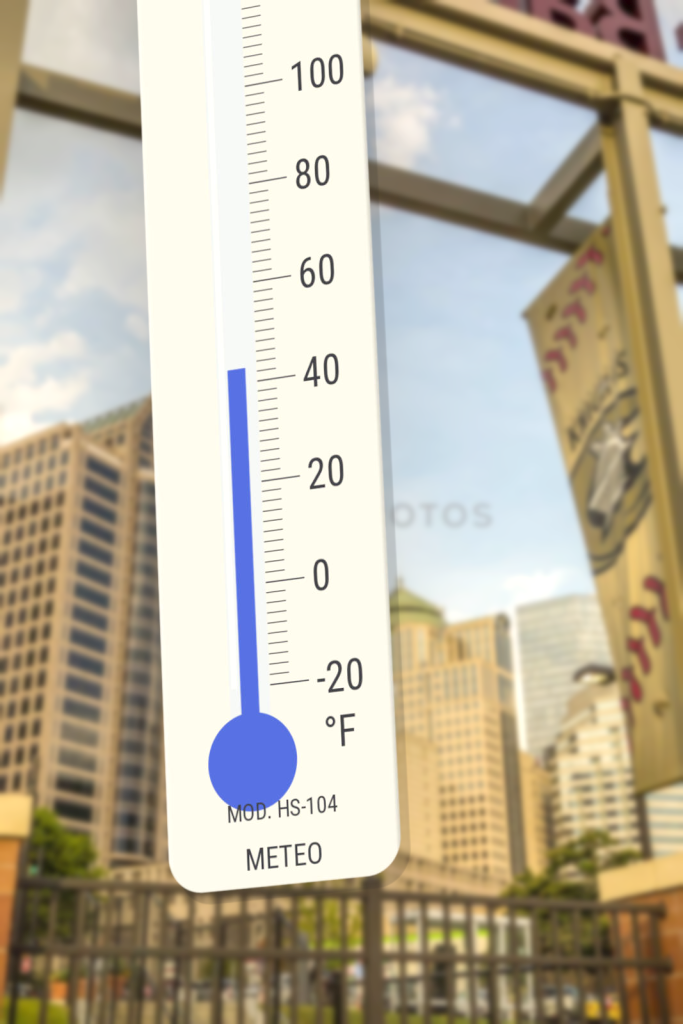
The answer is 43 °F
